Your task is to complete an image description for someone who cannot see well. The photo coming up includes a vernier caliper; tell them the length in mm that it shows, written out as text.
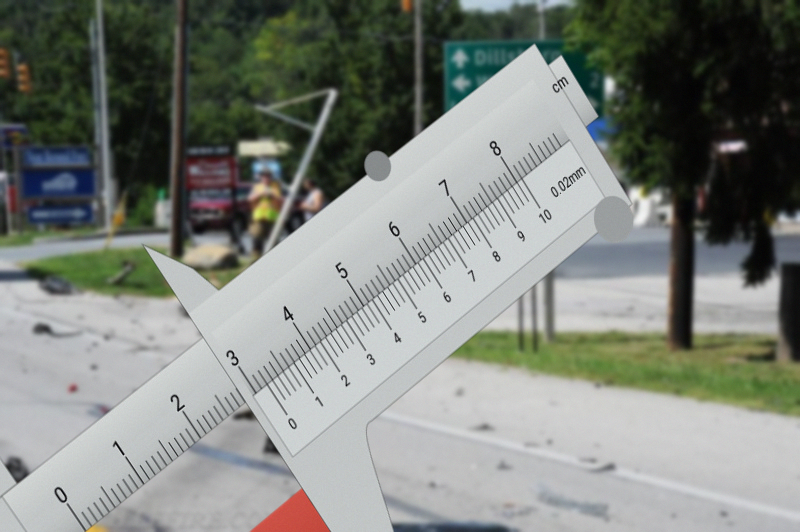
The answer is 32.0 mm
